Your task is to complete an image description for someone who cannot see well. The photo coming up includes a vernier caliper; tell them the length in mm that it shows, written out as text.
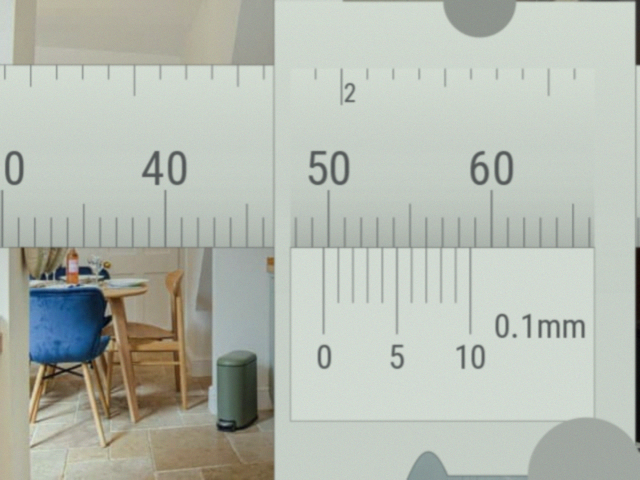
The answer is 49.7 mm
